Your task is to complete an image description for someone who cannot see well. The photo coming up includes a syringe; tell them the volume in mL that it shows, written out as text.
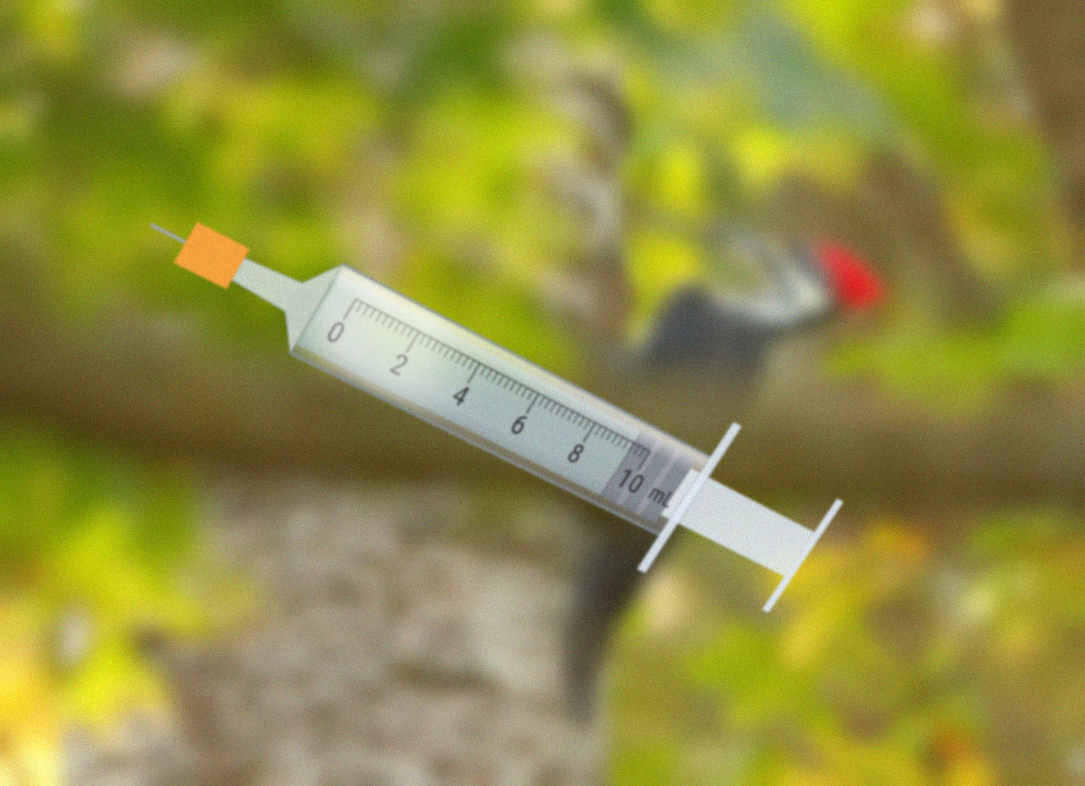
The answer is 9.4 mL
